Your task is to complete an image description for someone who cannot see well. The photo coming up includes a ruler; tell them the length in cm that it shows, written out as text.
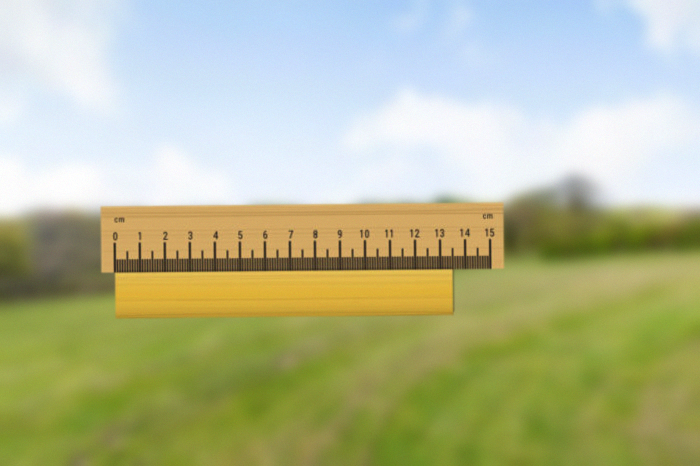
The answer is 13.5 cm
